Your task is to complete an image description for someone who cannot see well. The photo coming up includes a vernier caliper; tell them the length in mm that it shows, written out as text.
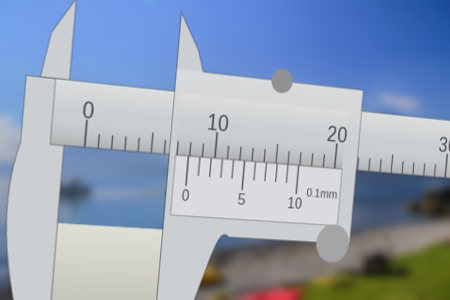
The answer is 7.9 mm
